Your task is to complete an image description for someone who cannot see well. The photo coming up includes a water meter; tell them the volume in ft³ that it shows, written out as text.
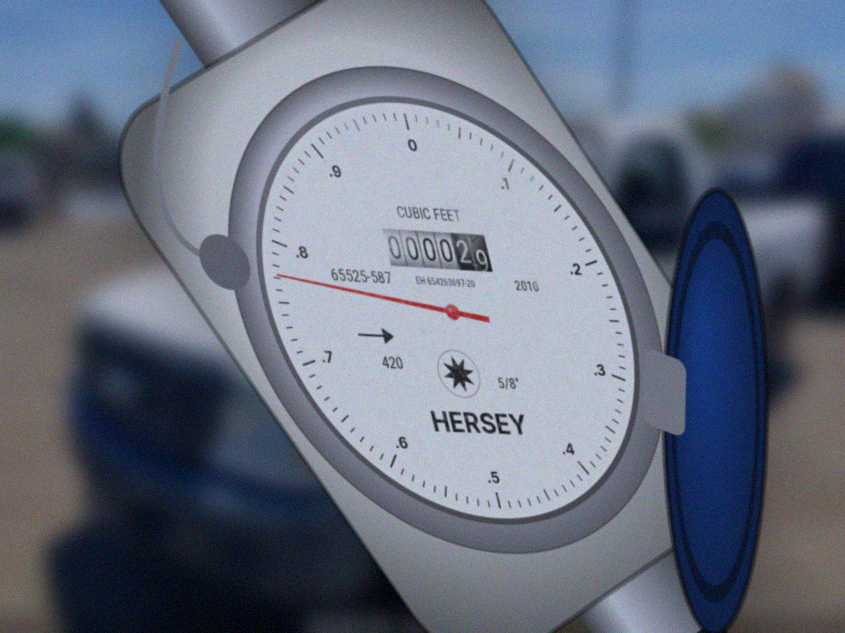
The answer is 28.77 ft³
